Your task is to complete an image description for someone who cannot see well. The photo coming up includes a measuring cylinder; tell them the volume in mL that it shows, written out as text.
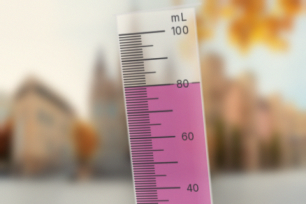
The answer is 80 mL
